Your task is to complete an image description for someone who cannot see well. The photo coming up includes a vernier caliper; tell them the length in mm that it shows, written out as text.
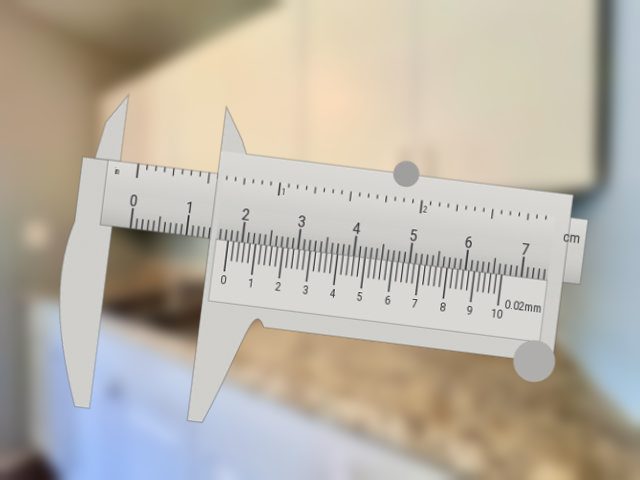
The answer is 17.5 mm
